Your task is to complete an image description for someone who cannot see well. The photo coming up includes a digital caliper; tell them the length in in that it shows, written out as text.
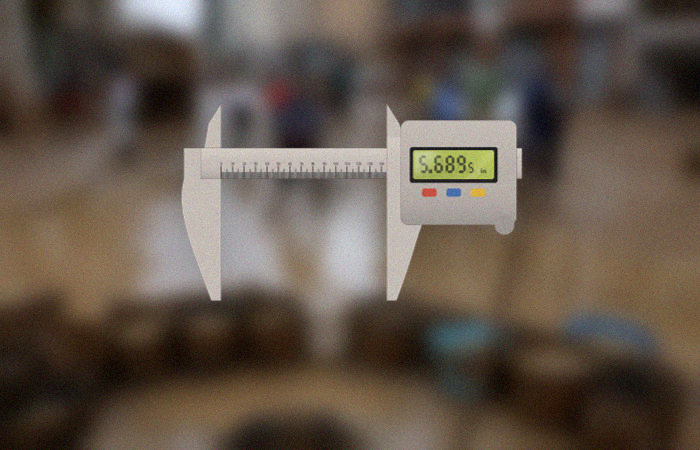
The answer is 5.6895 in
